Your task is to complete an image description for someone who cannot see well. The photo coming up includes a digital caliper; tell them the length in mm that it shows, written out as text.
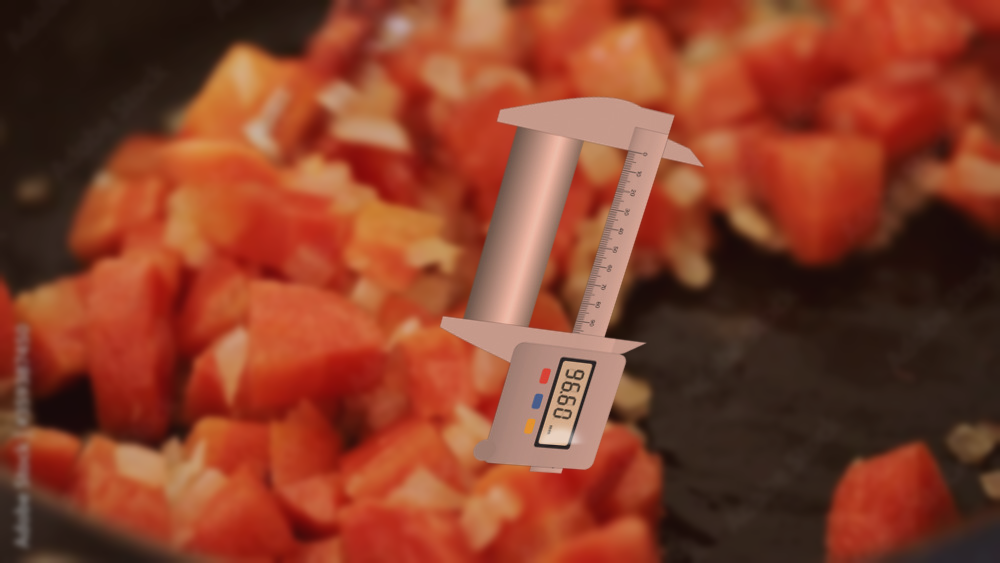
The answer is 96.60 mm
